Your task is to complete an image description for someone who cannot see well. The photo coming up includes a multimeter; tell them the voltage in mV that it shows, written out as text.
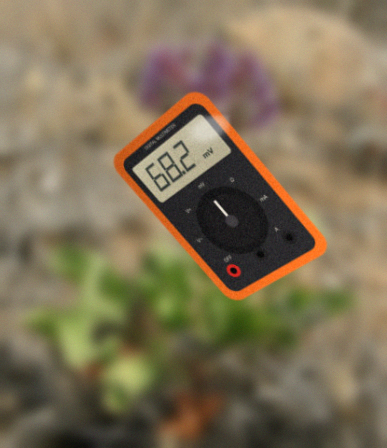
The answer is 68.2 mV
